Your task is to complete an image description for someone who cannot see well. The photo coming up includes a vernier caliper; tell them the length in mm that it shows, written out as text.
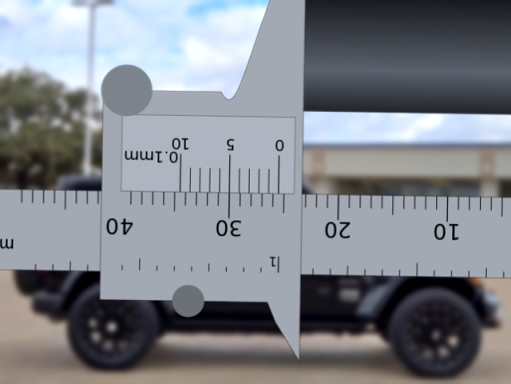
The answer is 25.5 mm
